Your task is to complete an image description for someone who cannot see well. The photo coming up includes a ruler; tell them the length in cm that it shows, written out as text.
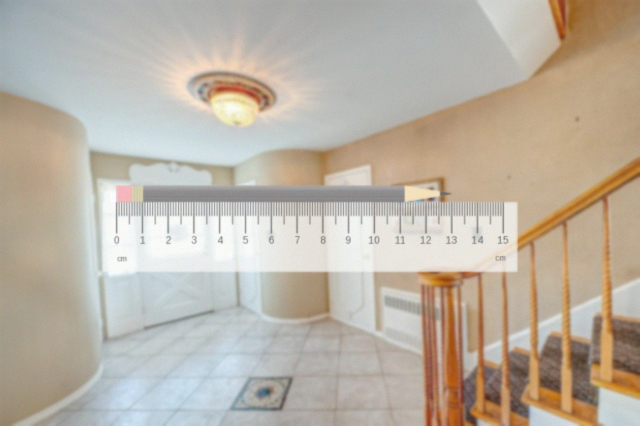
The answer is 13 cm
